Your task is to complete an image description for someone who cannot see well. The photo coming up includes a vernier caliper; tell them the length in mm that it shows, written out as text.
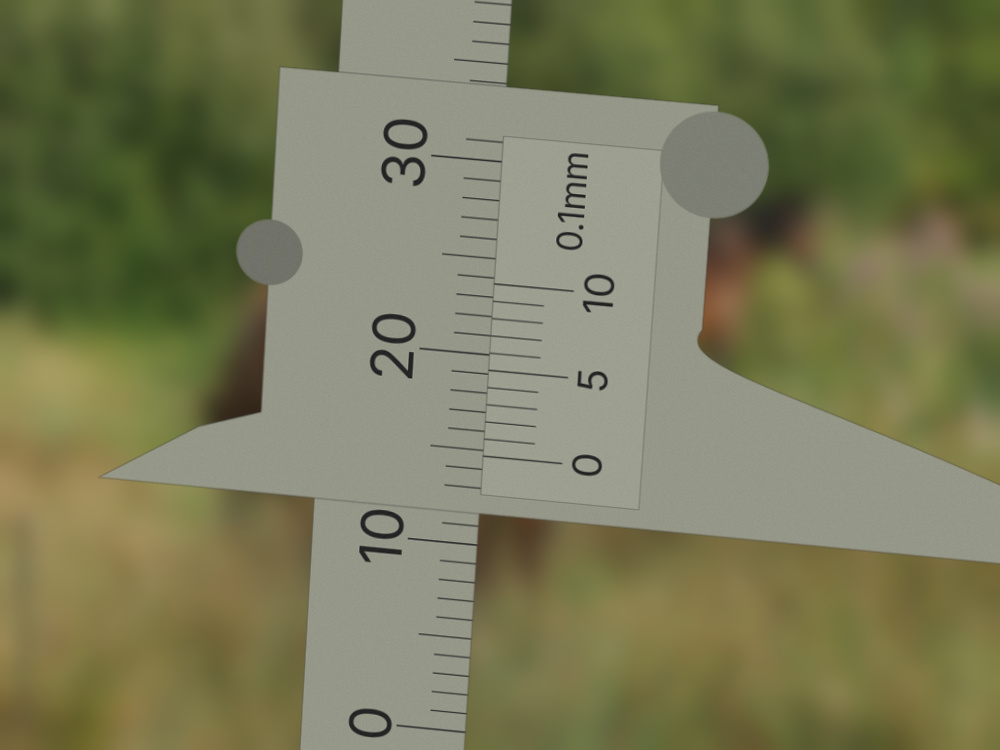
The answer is 14.7 mm
